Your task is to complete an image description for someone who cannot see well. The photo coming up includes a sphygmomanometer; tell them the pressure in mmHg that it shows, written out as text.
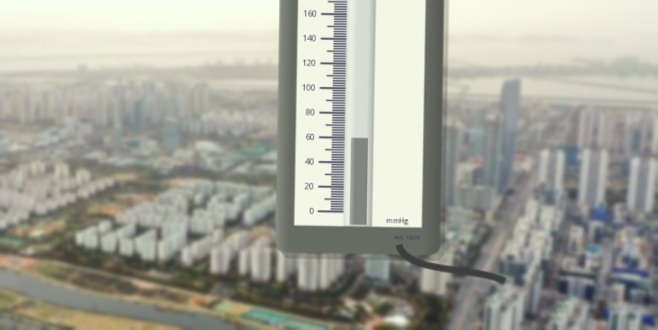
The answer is 60 mmHg
